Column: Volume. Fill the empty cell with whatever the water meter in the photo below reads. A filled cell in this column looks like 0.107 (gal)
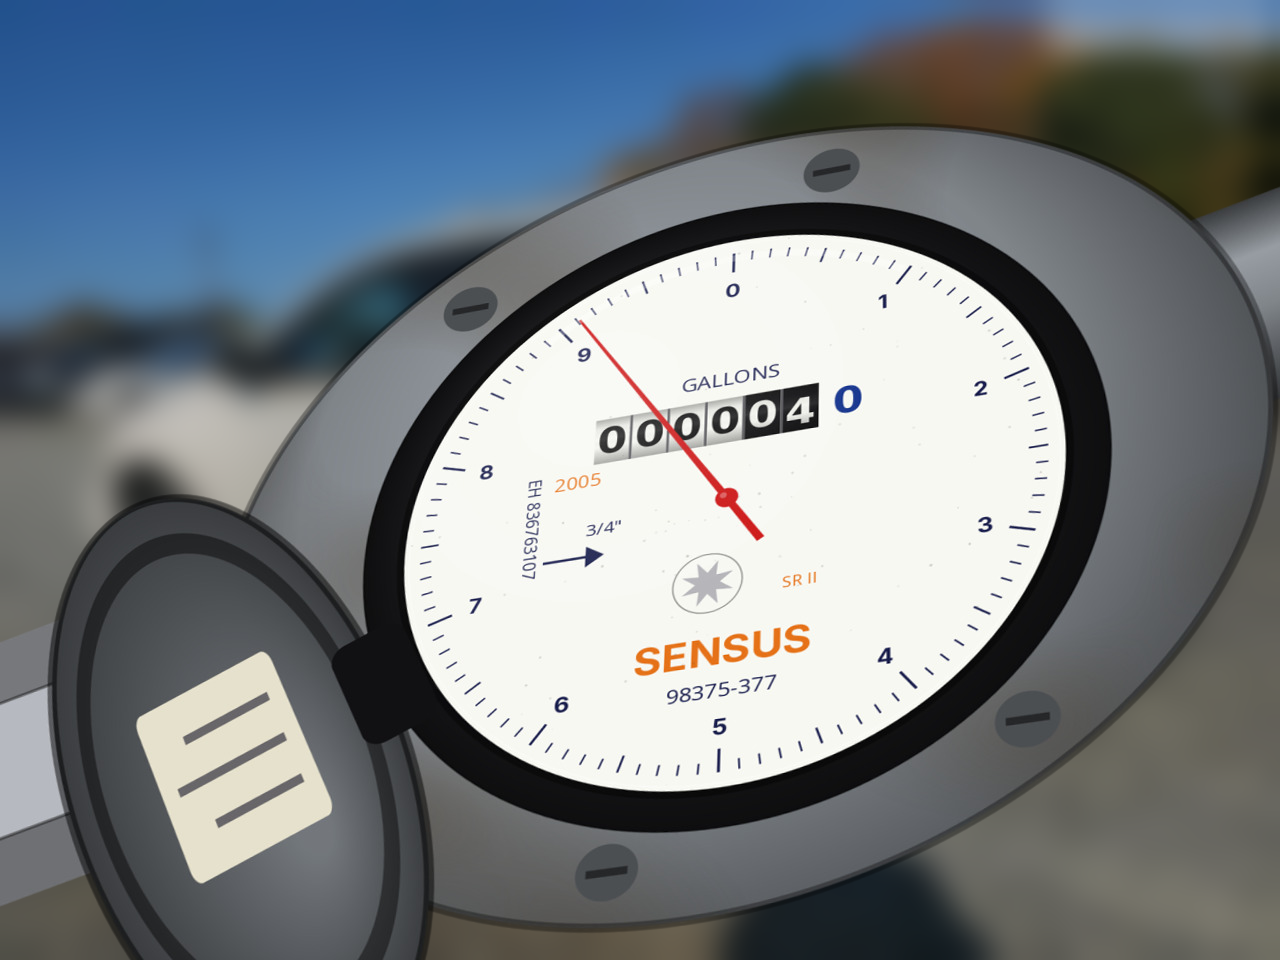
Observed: 39.1 (gal)
